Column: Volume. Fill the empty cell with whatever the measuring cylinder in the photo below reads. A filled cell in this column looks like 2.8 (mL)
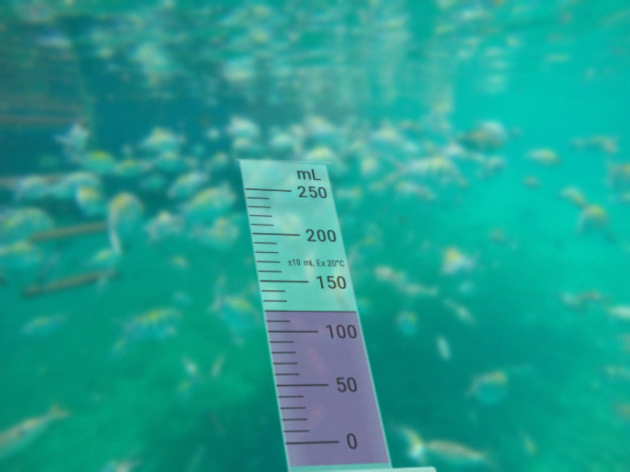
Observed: 120 (mL)
